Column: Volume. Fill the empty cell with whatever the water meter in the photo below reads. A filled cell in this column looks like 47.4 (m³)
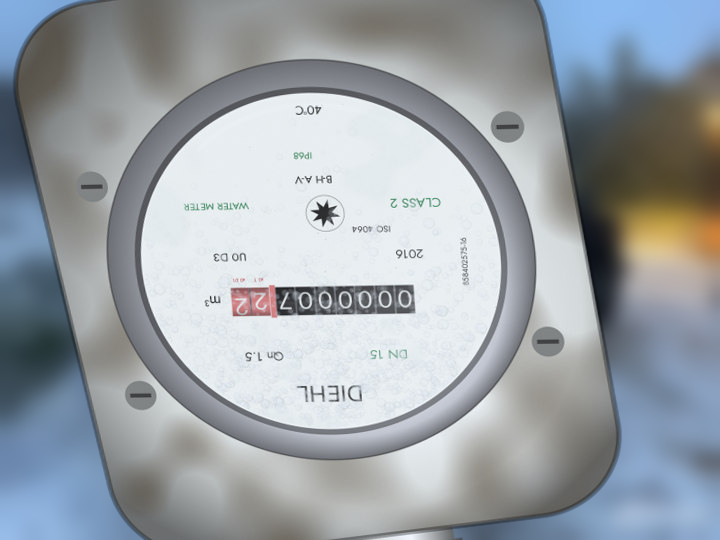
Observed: 7.22 (m³)
